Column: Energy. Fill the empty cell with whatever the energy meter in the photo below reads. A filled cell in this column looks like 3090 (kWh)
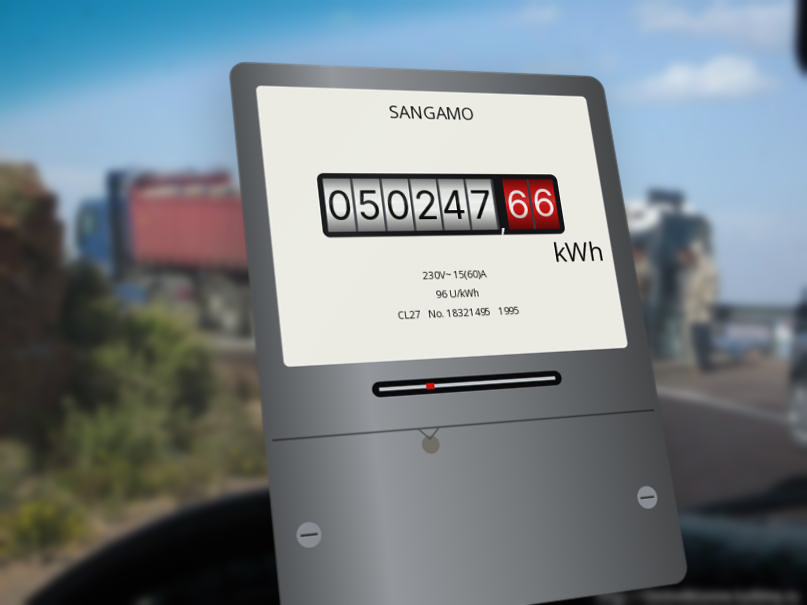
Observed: 50247.66 (kWh)
